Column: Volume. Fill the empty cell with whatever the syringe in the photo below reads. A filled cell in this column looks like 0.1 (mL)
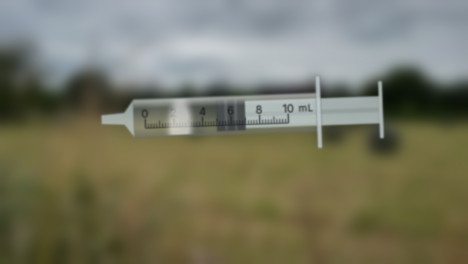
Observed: 5 (mL)
